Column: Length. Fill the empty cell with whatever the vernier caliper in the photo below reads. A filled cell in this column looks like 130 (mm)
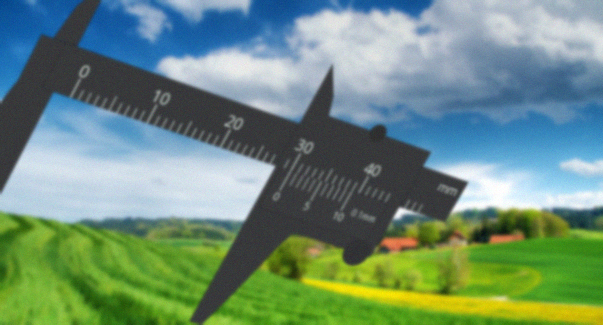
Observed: 30.0 (mm)
